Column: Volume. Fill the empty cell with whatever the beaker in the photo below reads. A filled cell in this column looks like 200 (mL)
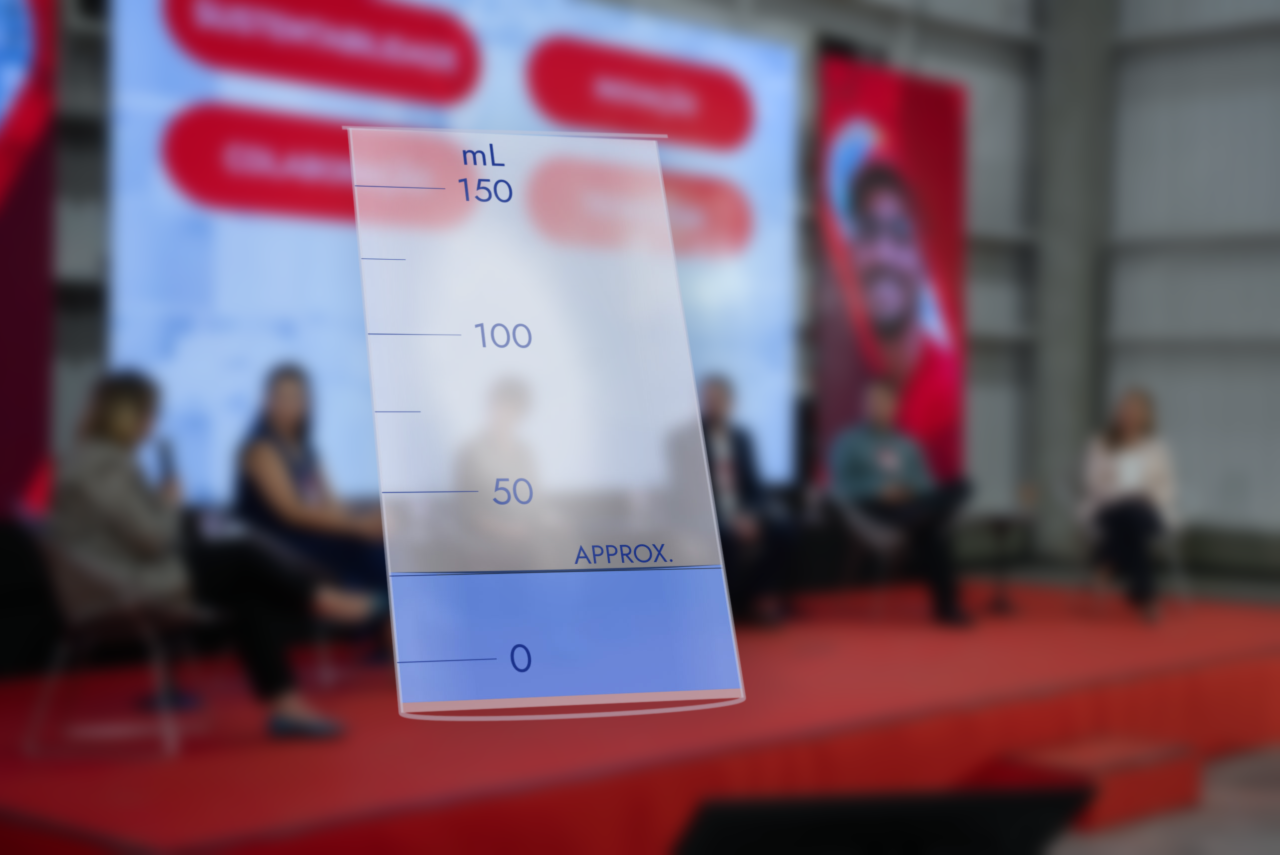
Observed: 25 (mL)
